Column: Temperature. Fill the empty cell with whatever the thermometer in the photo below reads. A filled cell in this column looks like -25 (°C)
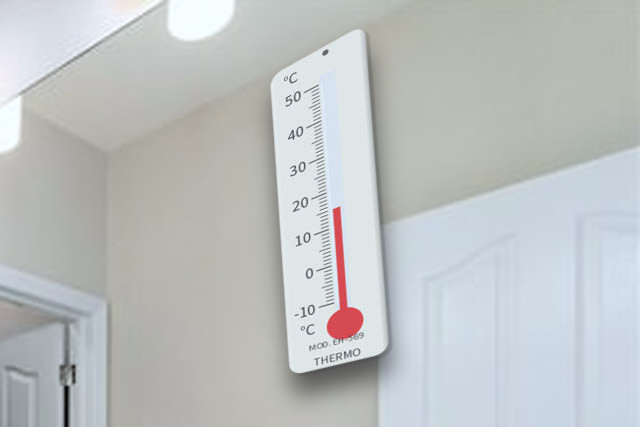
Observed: 15 (°C)
